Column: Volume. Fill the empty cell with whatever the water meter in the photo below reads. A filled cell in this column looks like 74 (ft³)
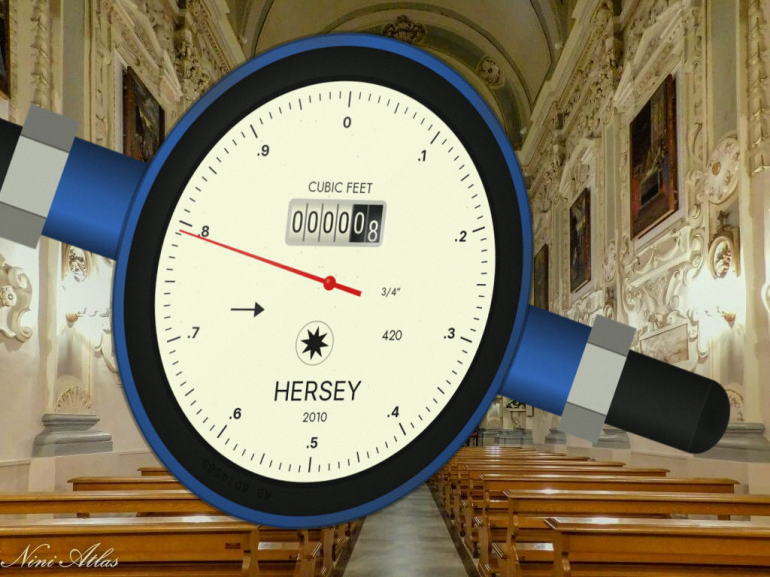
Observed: 7.79 (ft³)
